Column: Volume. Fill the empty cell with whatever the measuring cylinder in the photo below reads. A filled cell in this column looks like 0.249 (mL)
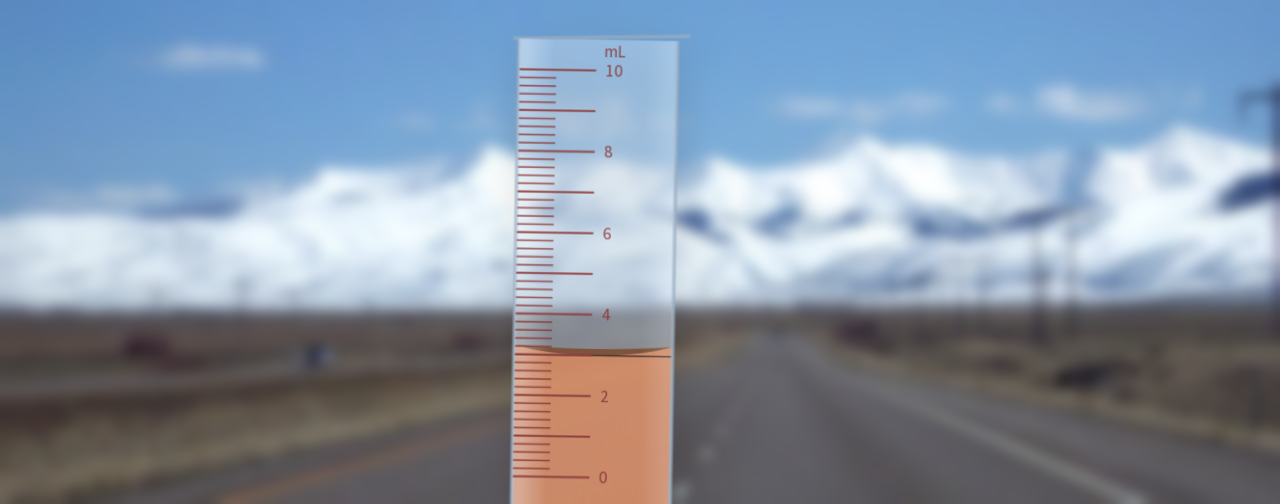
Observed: 3 (mL)
